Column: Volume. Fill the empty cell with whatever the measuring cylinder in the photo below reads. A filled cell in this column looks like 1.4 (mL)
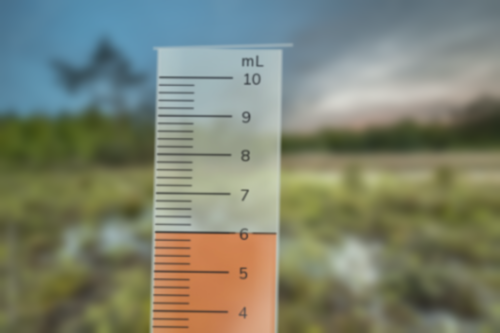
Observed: 6 (mL)
